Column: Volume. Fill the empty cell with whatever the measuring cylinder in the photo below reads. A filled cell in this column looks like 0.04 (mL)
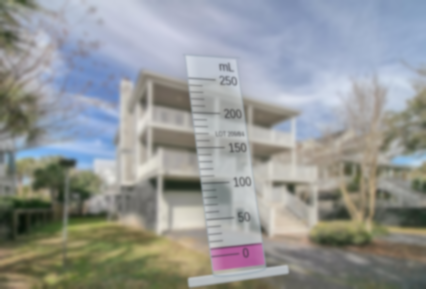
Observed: 10 (mL)
